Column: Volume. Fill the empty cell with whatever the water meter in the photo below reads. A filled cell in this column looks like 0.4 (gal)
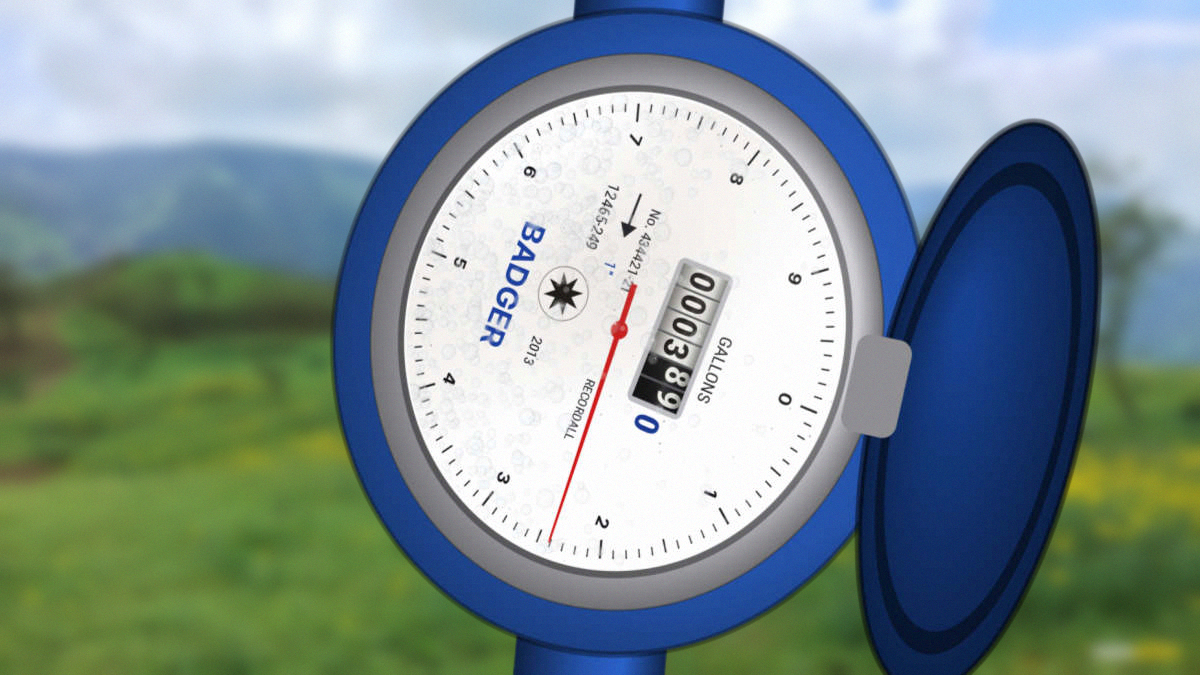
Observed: 3892.4 (gal)
